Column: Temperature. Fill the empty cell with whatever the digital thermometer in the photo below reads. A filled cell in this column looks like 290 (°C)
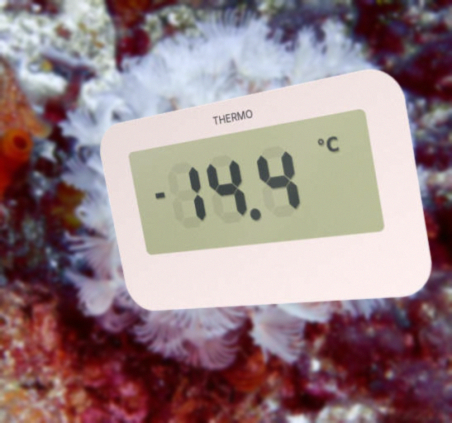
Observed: -14.4 (°C)
